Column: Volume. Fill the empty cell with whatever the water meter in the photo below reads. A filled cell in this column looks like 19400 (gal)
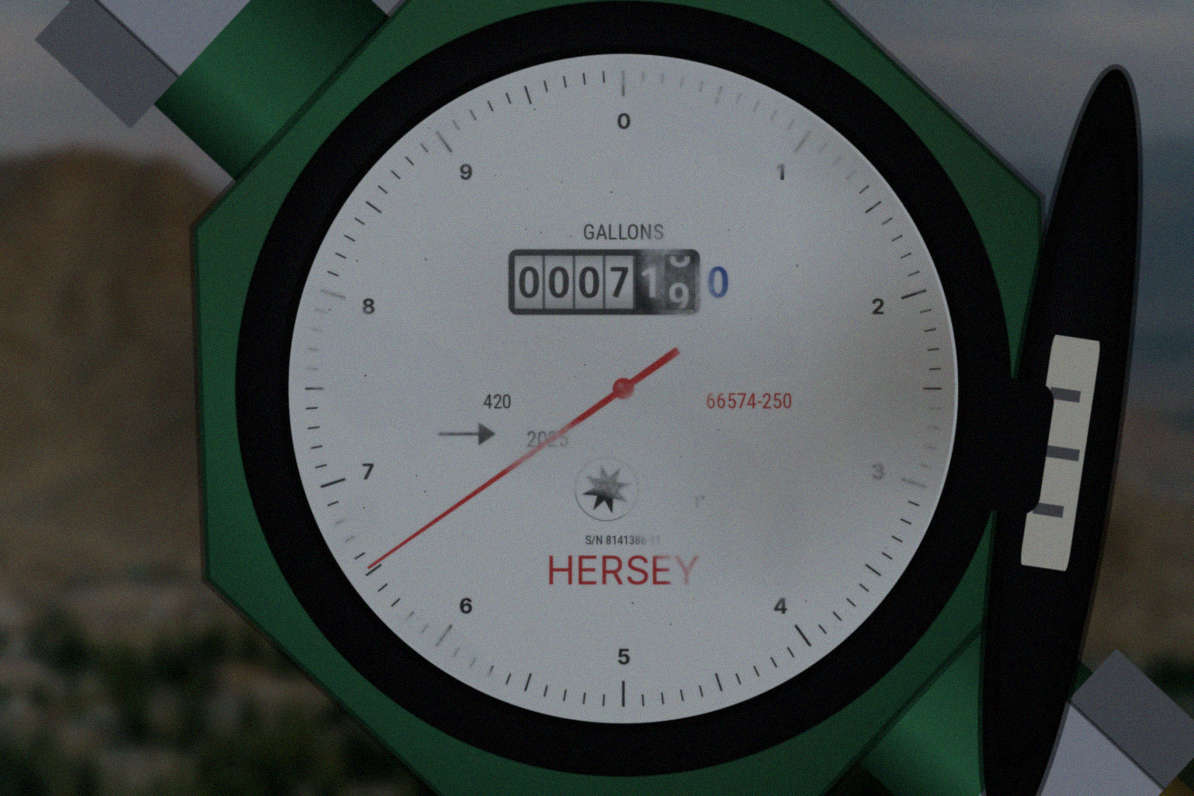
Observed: 7186.5 (gal)
